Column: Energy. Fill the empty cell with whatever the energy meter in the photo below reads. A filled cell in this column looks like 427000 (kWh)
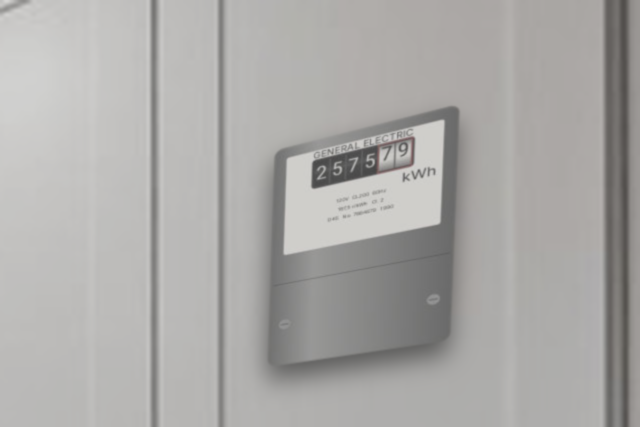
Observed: 2575.79 (kWh)
